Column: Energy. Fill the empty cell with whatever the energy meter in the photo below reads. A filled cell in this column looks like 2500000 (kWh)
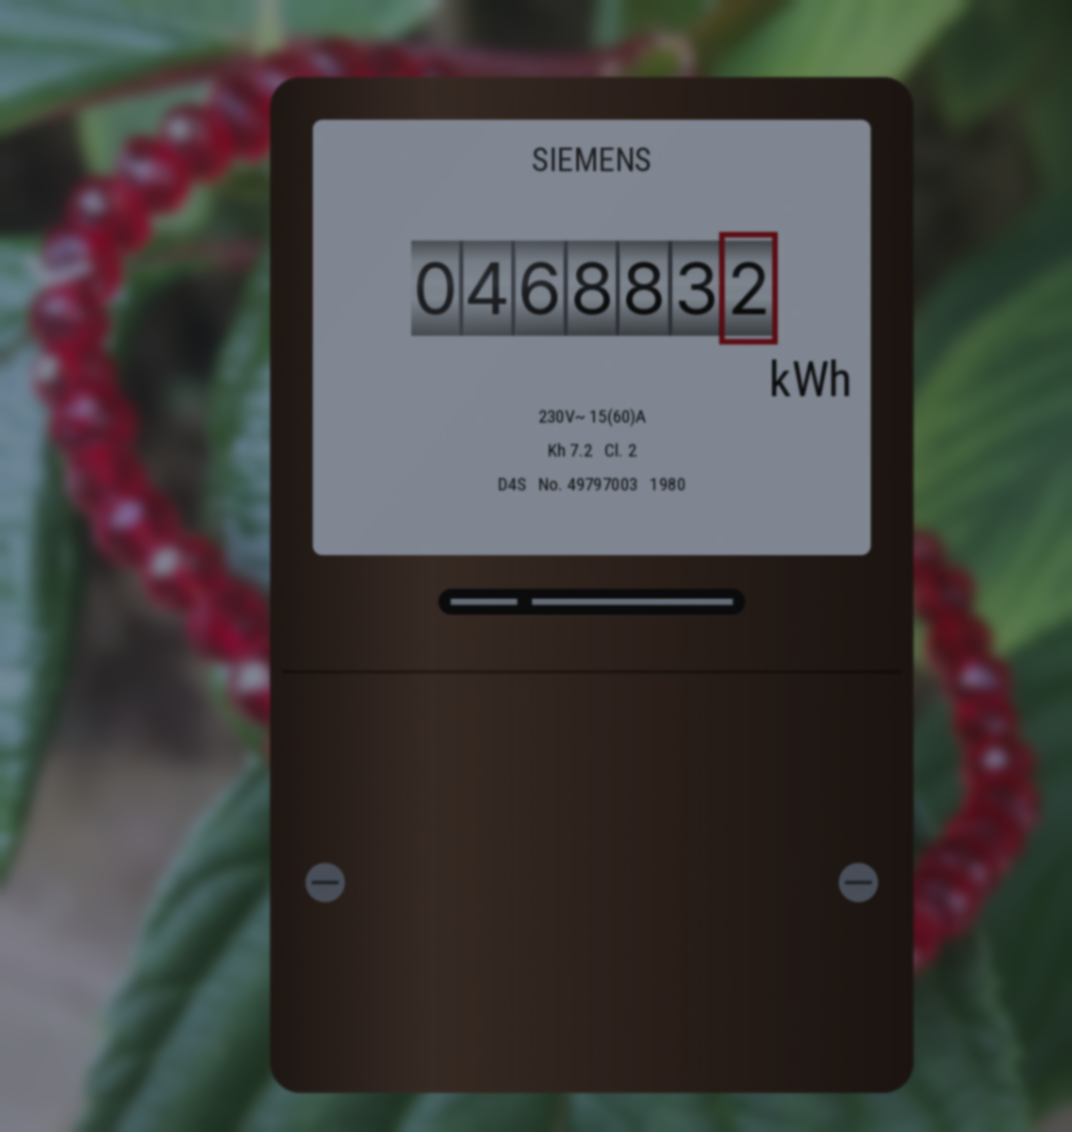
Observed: 46883.2 (kWh)
